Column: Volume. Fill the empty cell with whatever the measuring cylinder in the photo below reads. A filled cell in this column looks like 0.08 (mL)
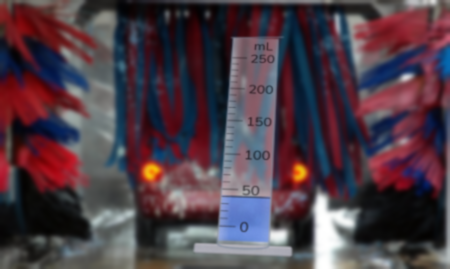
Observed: 40 (mL)
